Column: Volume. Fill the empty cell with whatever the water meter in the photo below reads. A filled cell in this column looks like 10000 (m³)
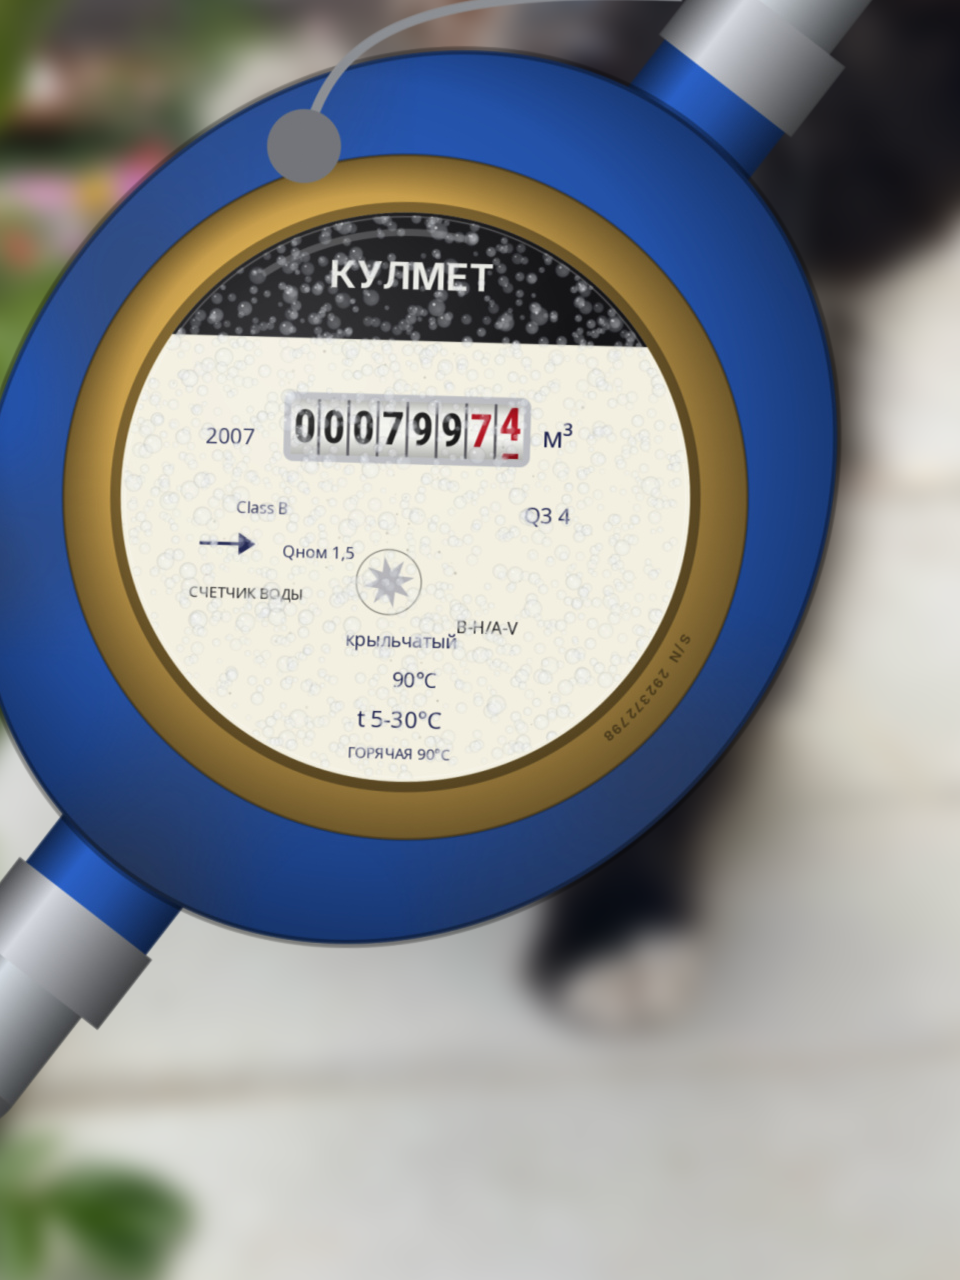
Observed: 799.74 (m³)
